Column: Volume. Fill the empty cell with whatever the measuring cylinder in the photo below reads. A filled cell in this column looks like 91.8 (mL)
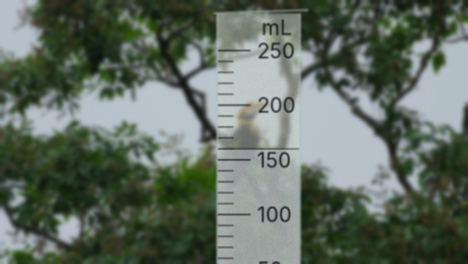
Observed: 160 (mL)
